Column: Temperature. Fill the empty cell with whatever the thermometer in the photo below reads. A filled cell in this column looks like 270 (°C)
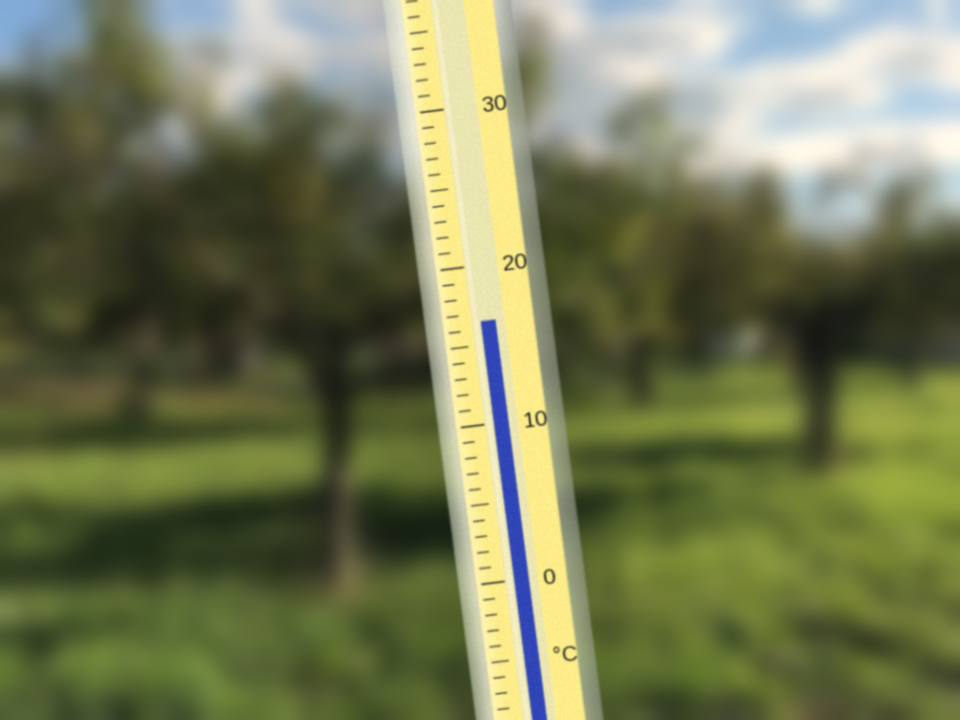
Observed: 16.5 (°C)
